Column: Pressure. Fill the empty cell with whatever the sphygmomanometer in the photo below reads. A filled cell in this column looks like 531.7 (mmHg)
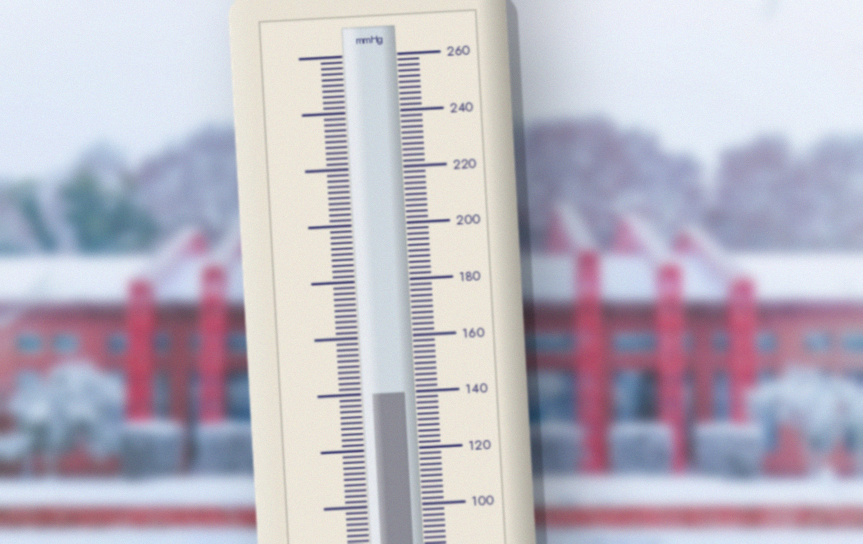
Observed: 140 (mmHg)
